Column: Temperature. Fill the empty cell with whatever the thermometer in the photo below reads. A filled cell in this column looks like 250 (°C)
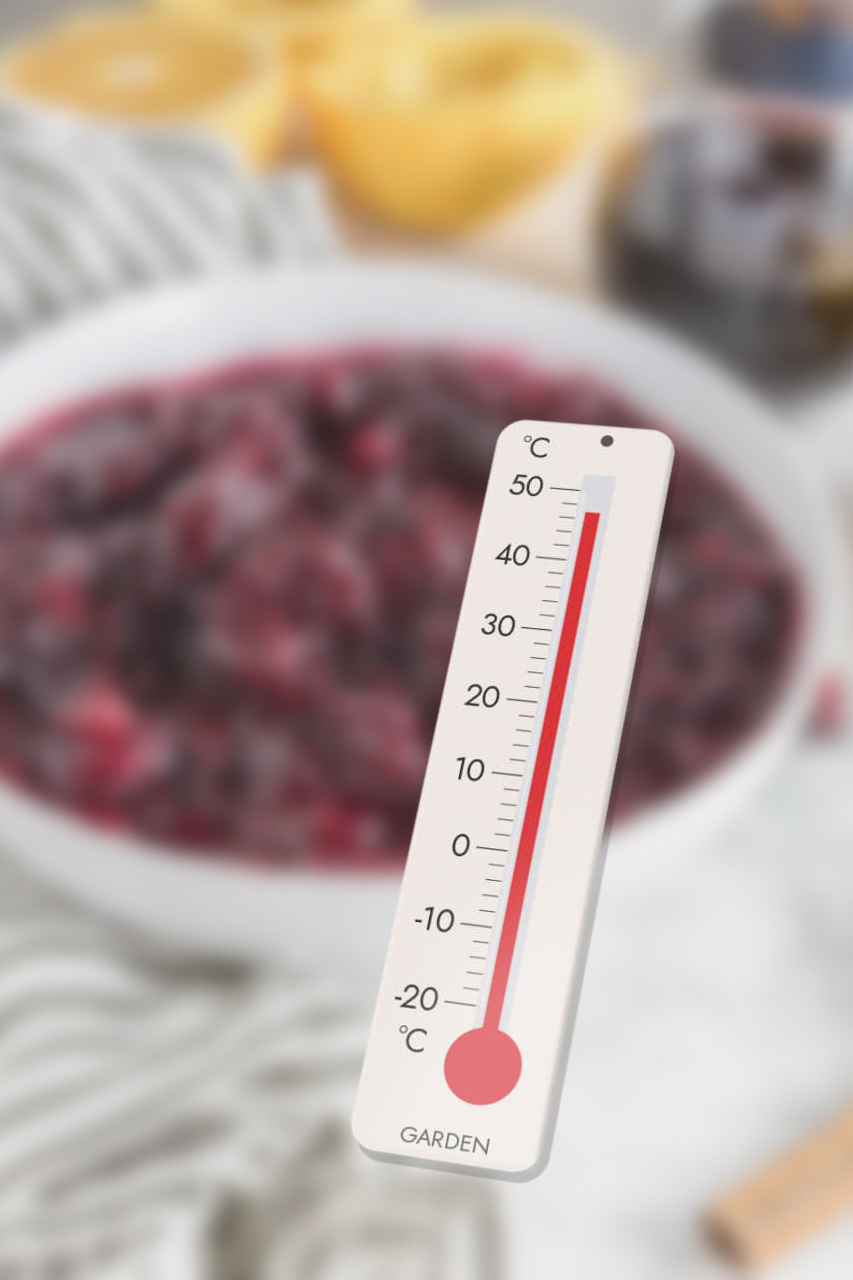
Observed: 47 (°C)
